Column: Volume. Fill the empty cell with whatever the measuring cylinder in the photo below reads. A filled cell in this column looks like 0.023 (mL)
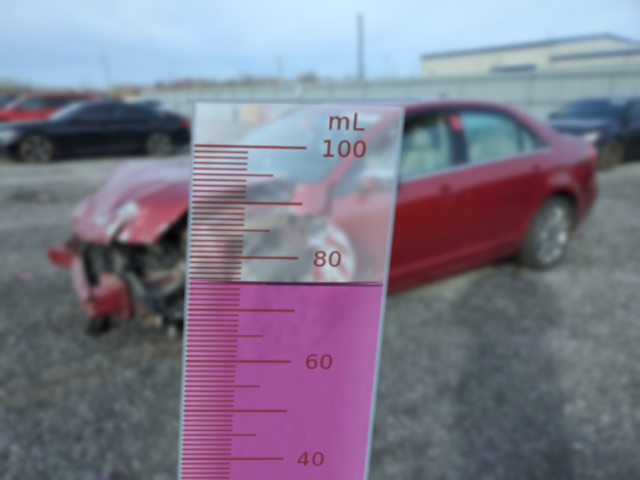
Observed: 75 (mL)
